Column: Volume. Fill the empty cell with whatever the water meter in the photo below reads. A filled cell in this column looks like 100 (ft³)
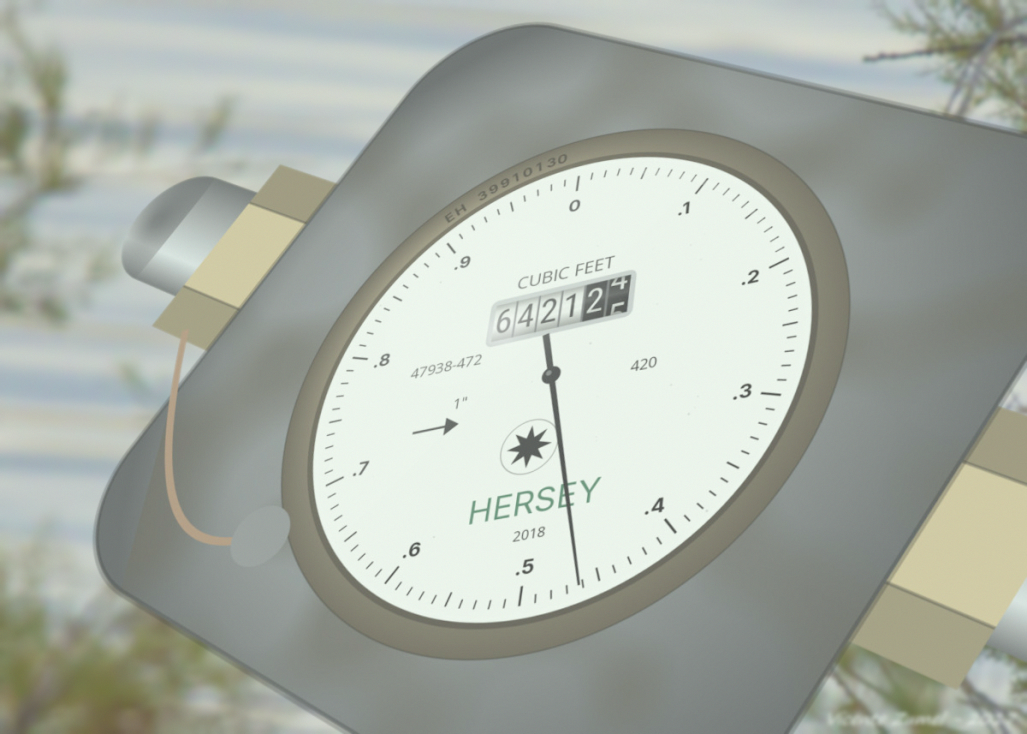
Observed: 642124.46 (ft³)
